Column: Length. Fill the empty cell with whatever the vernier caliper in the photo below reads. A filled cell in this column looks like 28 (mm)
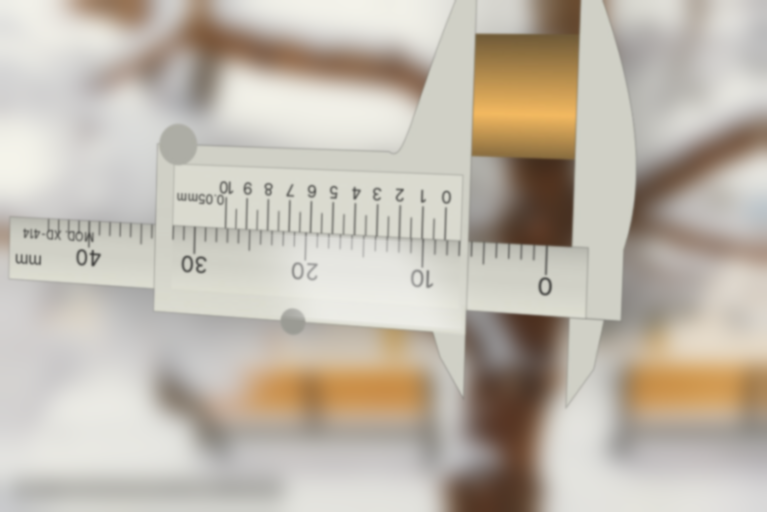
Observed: 8.2 (mm)
